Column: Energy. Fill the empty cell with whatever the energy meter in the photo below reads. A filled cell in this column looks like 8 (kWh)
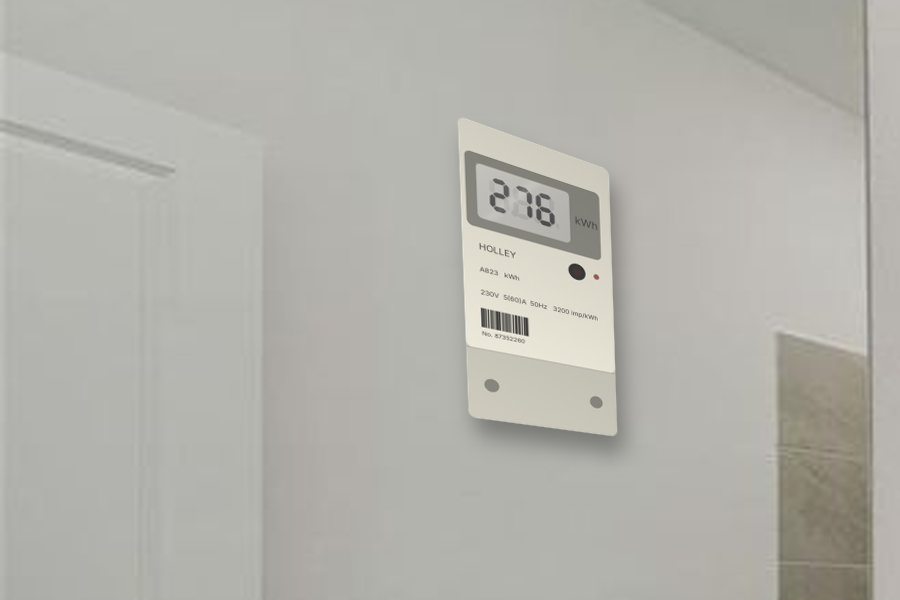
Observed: 276 (kWh)
